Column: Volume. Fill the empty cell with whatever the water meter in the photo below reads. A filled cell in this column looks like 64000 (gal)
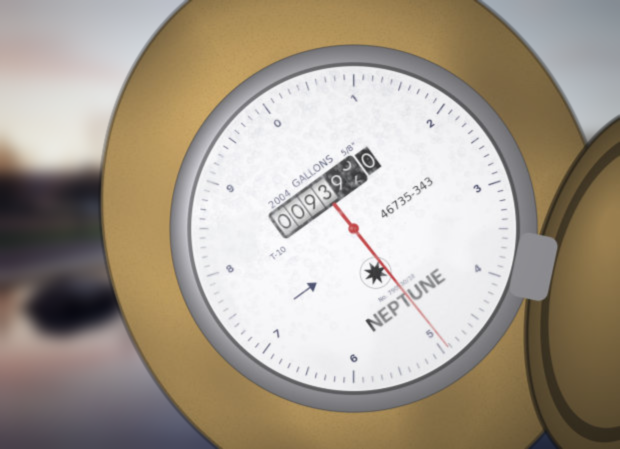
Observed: 93954.9 (gal)
